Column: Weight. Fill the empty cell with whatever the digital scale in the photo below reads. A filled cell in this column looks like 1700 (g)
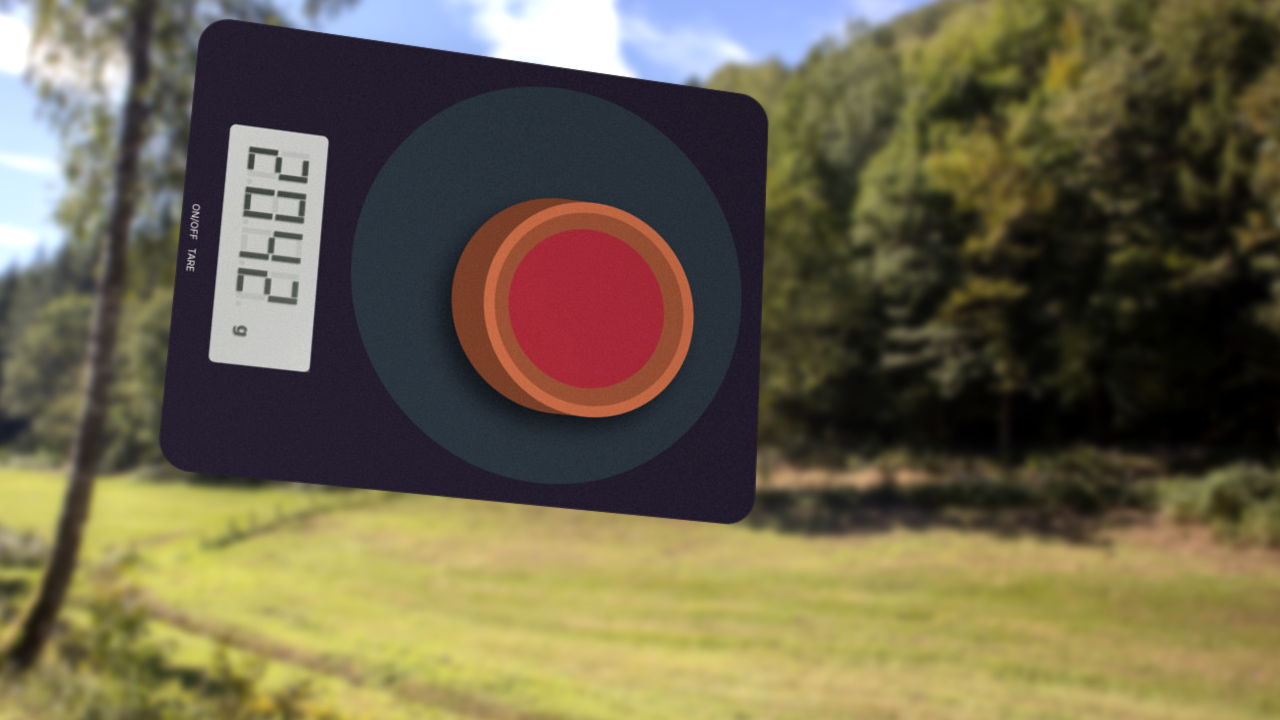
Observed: 2042 (g)
